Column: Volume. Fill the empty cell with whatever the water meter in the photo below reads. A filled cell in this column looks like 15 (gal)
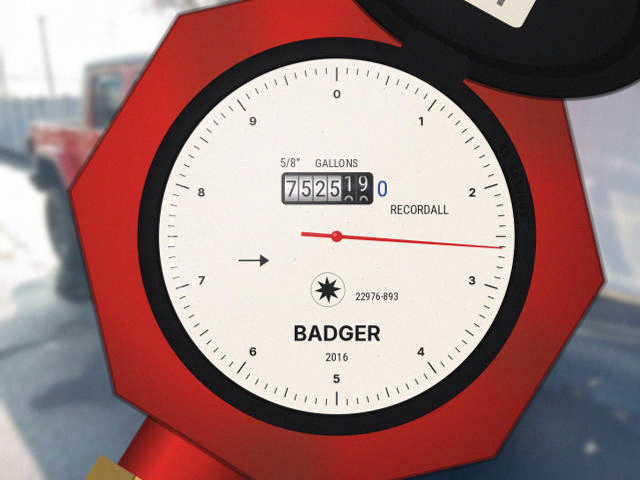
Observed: 7525192.6 (gal)
